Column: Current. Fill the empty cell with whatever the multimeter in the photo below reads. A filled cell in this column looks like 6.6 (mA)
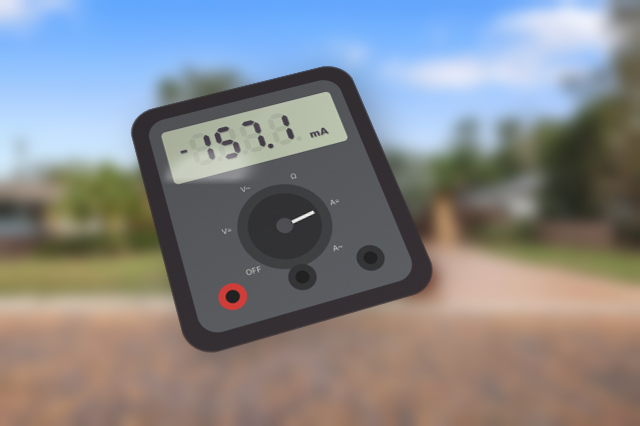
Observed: -157.1 (mA)
